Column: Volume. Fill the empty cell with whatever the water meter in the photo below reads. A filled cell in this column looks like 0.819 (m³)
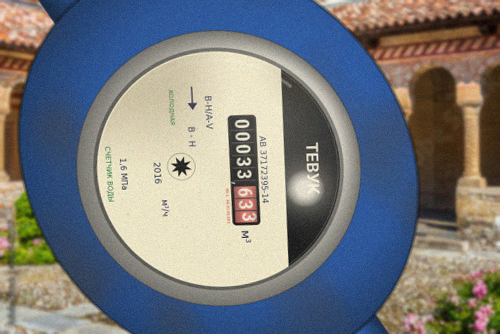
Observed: 33.633 (m³)
